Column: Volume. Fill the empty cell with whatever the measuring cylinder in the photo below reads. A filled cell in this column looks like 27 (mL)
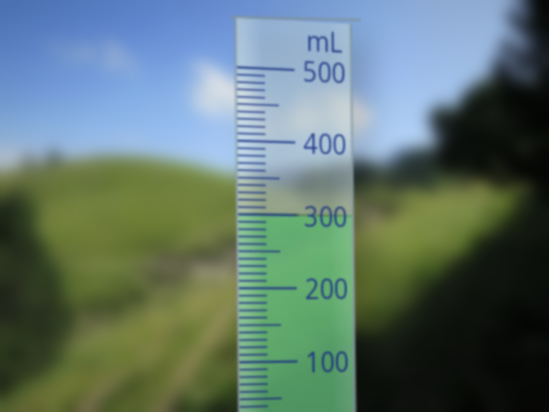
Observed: 300 (mL)
